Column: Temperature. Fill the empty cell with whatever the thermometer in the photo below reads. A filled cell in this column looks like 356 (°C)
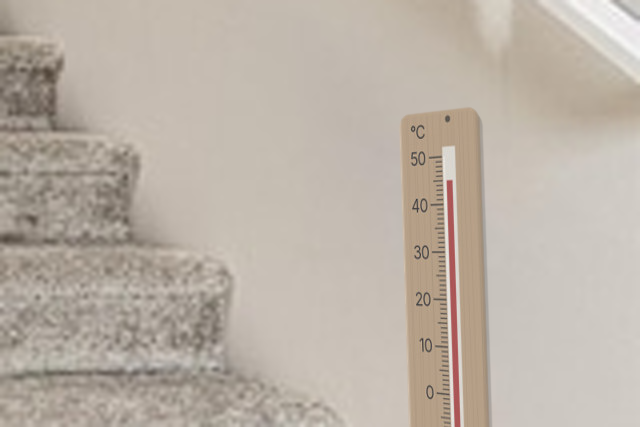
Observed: 45 (°C)
